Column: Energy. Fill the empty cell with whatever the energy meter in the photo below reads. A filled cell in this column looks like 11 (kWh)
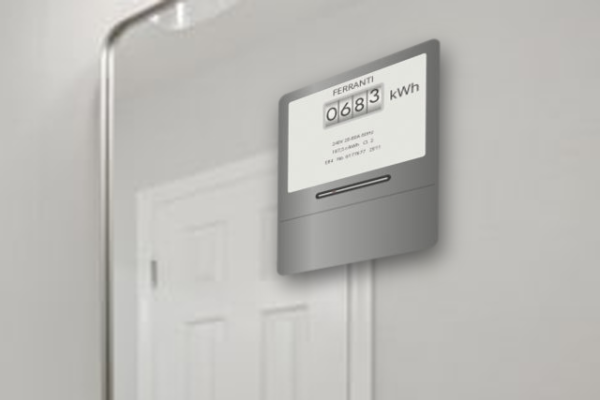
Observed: 683 (kWh)
